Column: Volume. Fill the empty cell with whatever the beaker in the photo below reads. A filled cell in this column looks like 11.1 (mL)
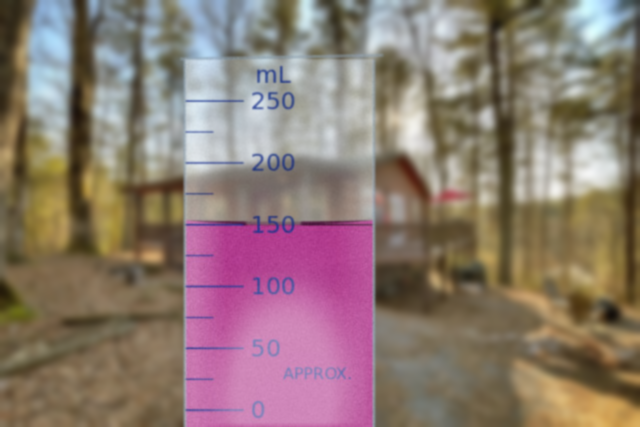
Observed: 150 (mL)
